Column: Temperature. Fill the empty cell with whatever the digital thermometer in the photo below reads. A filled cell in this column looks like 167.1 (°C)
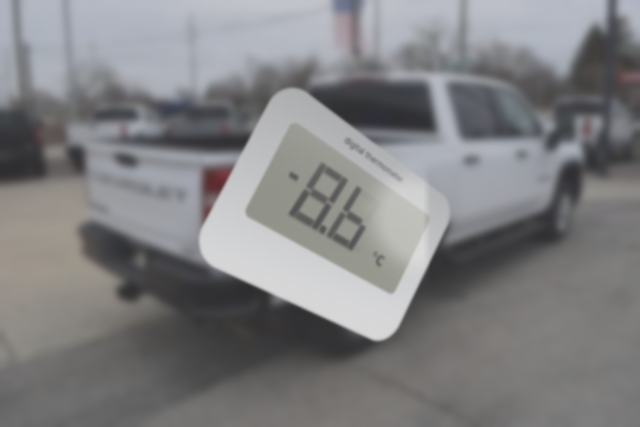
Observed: -8.6 (°C)
